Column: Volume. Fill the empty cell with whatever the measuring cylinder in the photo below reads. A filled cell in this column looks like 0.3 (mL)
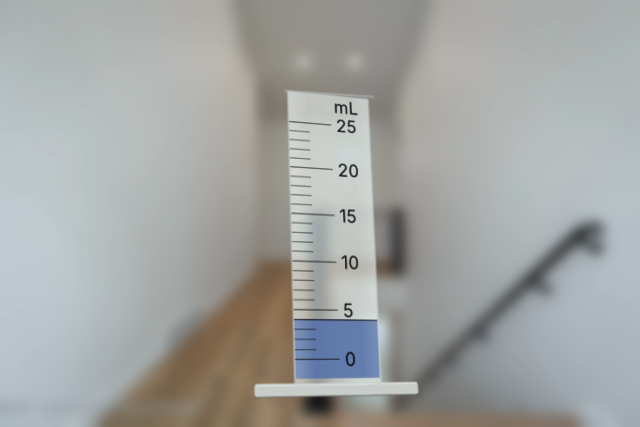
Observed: 4 (mL)
